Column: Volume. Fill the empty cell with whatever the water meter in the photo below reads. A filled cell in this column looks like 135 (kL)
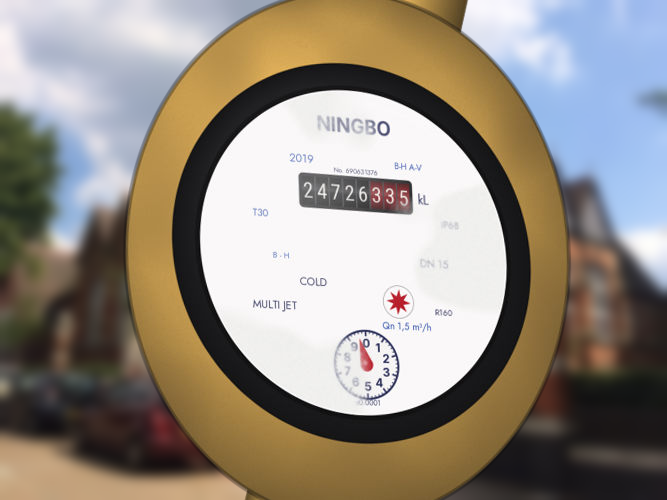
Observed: 24726.3349 (kL)
